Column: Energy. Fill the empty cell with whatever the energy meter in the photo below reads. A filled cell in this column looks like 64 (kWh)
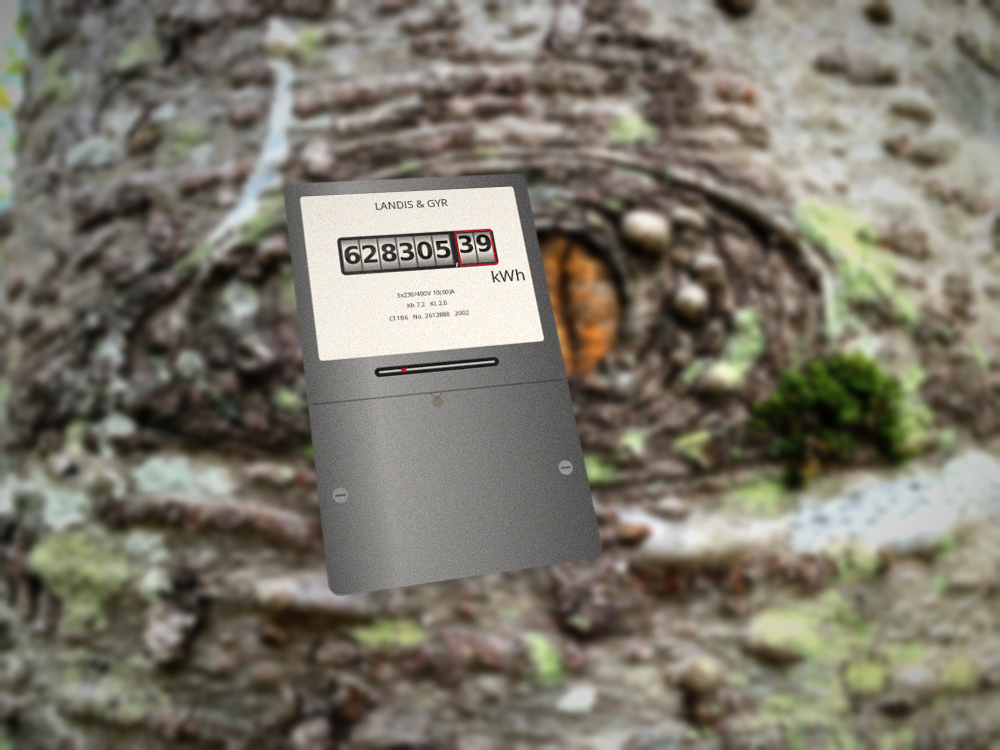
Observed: 628305.39 (kWh)
